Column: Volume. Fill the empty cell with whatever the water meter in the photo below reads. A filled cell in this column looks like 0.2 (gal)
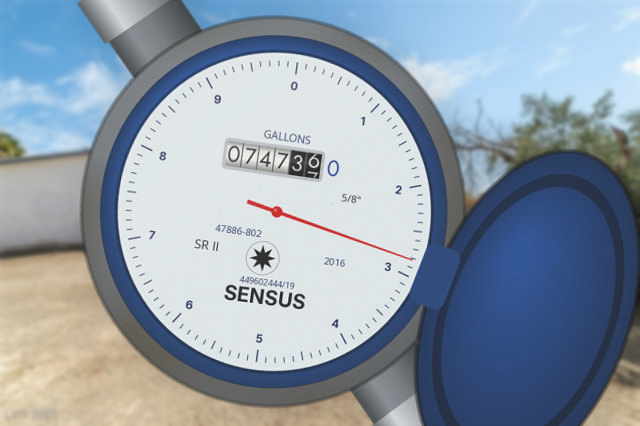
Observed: 747362.8 (gal)
